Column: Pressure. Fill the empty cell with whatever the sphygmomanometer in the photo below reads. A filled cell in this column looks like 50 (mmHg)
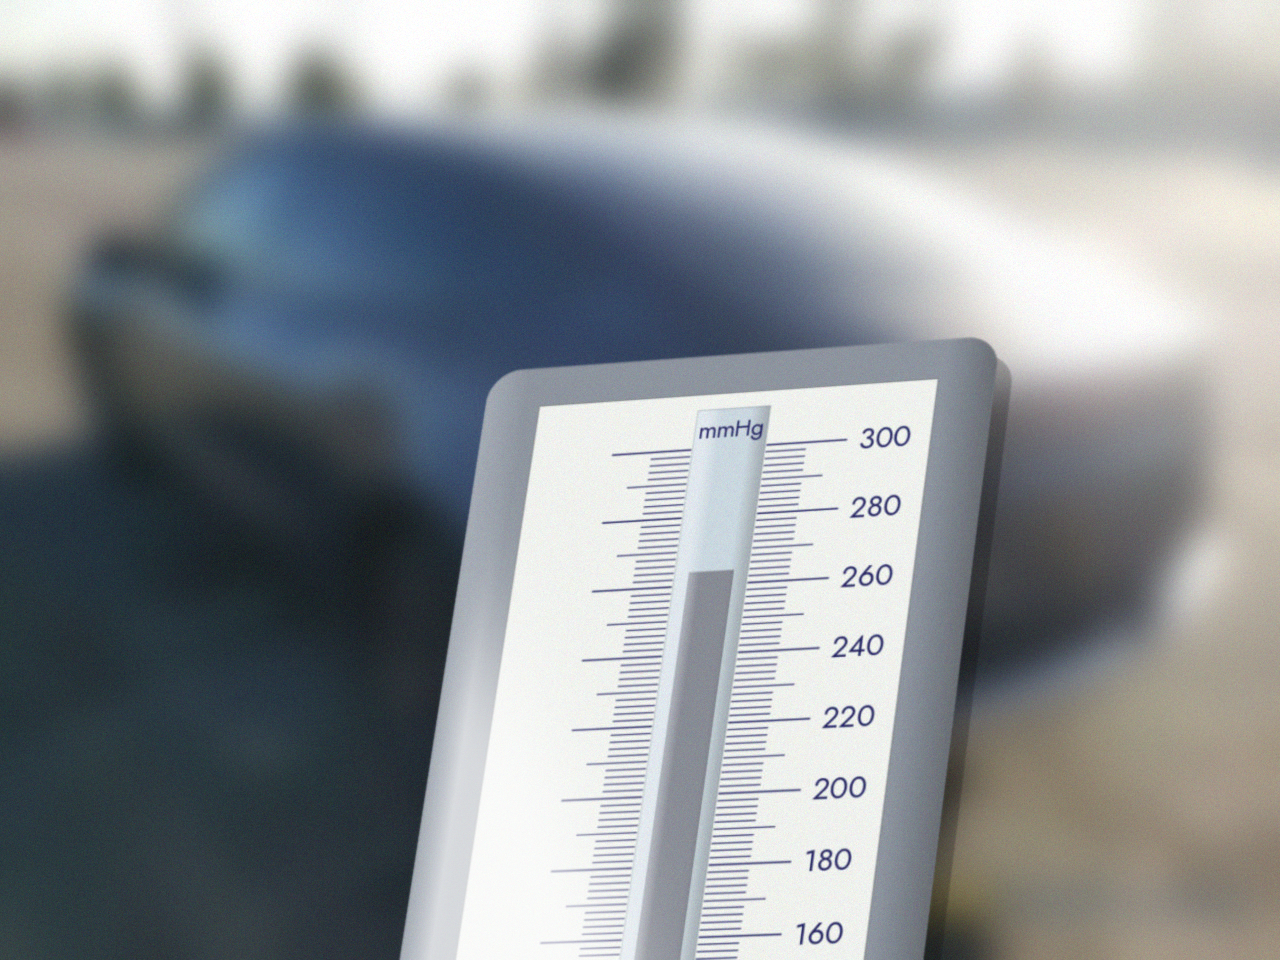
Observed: 264 (mmHg)
